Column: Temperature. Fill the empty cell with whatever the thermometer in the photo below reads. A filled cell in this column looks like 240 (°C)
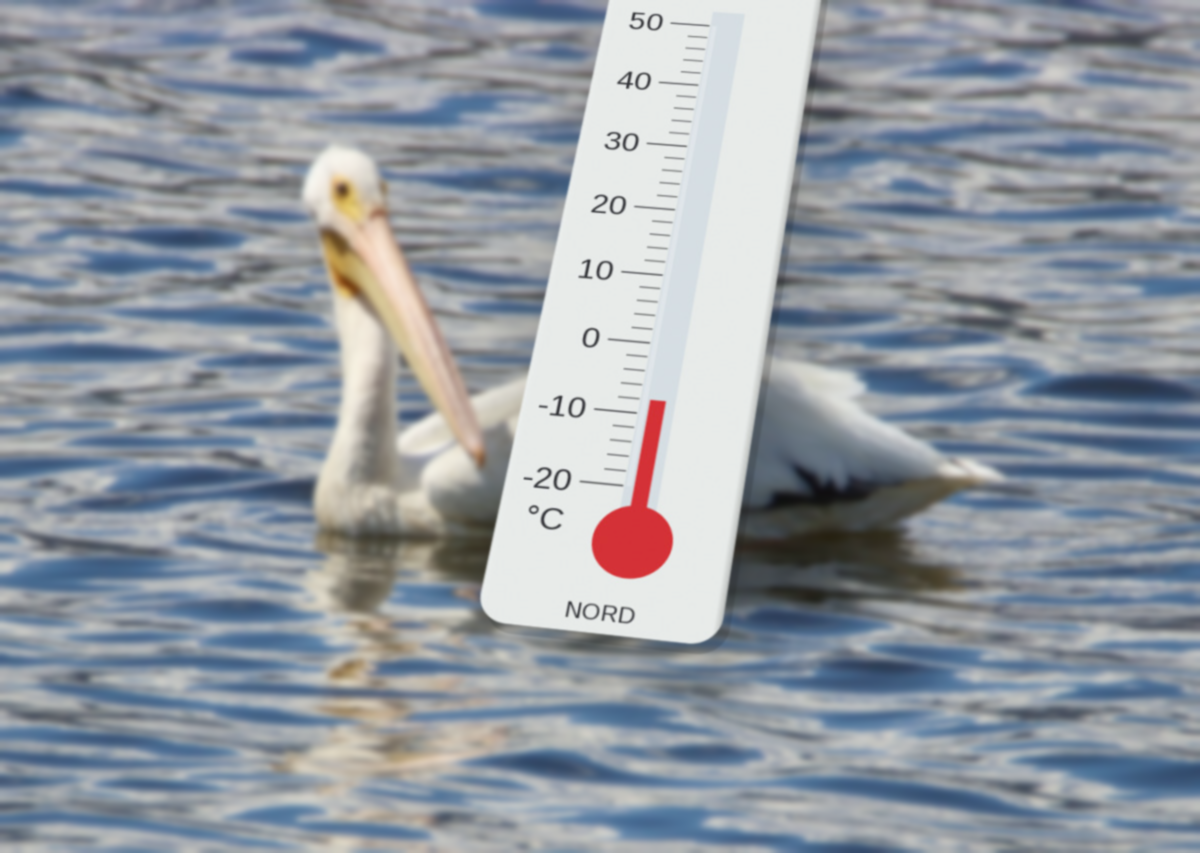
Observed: -8 (°C)
